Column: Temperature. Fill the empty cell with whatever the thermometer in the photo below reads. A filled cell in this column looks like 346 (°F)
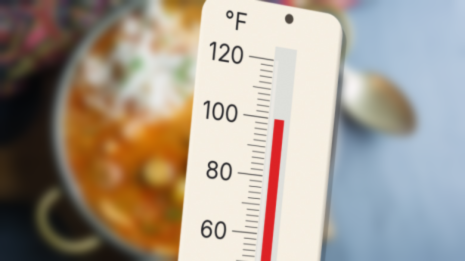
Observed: 100 (°F)
